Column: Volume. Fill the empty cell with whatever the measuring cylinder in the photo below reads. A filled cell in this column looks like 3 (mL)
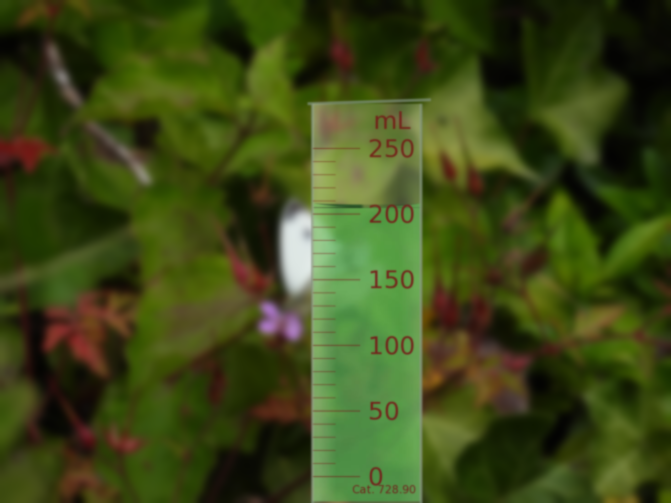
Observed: 205 (mL)
